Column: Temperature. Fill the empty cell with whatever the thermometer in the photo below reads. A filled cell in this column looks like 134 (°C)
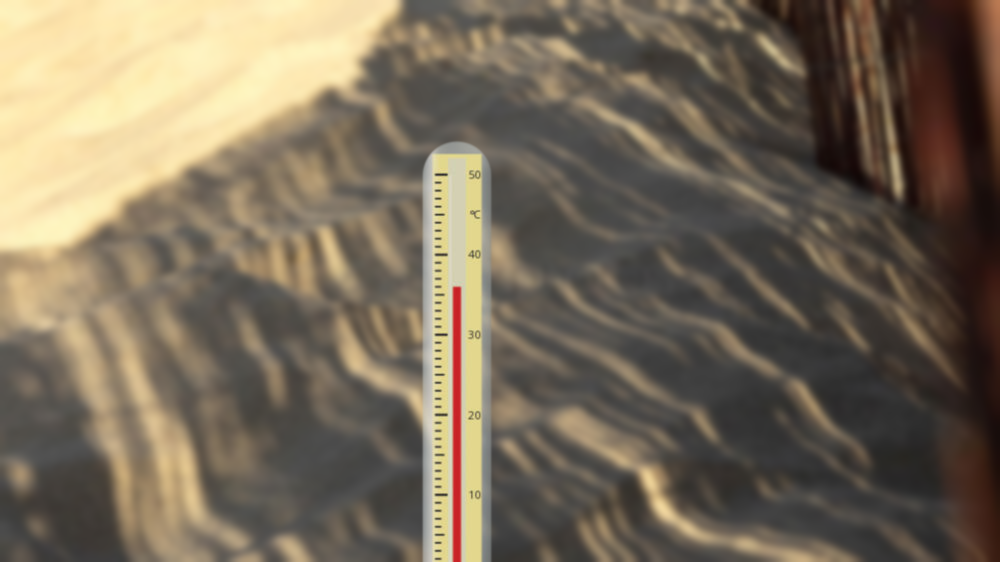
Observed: 36 (°C)
